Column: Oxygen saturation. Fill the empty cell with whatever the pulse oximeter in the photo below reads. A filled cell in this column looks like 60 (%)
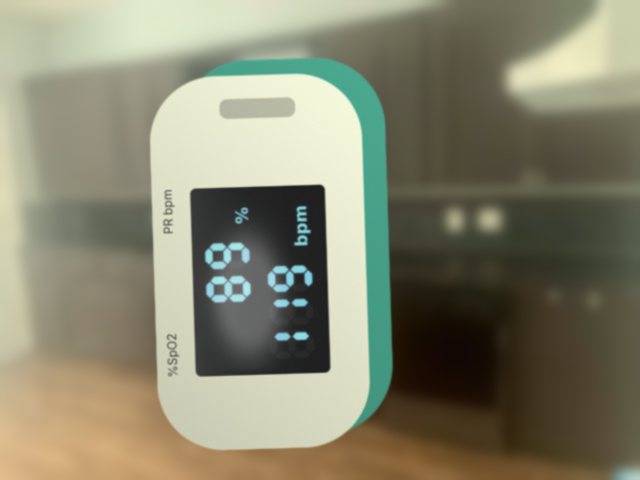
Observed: 89 (%)
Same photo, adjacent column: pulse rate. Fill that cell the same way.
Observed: 119 (bpm)
